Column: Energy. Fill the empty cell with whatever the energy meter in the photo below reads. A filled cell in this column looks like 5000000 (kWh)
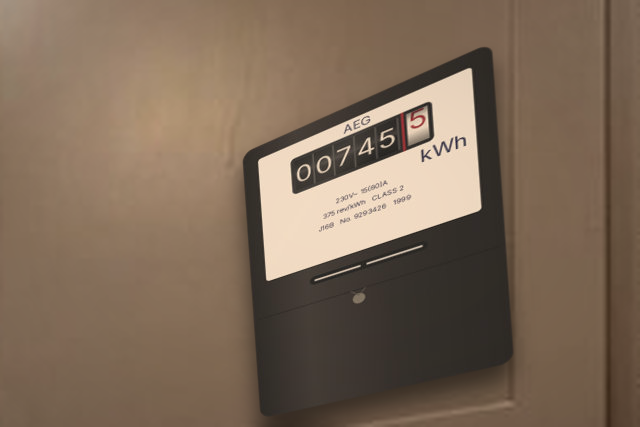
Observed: 745.5 (kWh)
